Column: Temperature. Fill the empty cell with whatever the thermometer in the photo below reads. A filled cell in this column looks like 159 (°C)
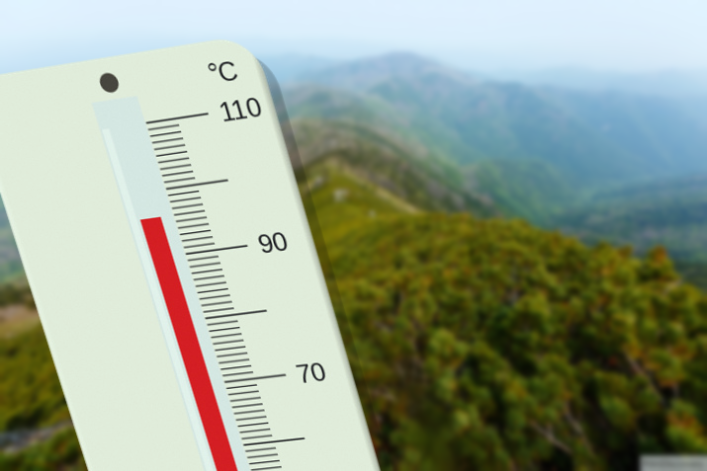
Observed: 96 (°C)
